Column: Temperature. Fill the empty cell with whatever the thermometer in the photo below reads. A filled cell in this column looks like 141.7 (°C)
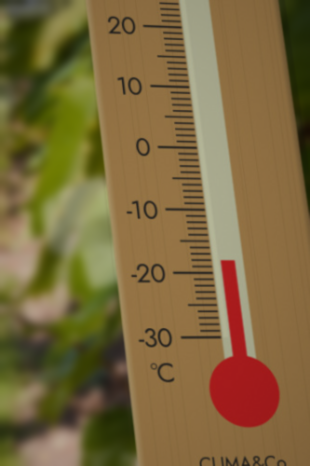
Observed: -18 (°C)
